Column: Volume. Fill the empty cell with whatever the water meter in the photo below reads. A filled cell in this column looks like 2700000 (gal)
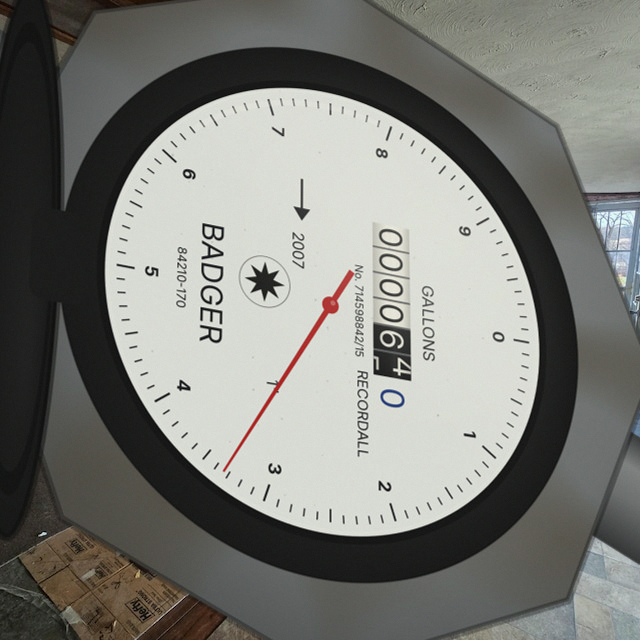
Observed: 643.3 (gal)
